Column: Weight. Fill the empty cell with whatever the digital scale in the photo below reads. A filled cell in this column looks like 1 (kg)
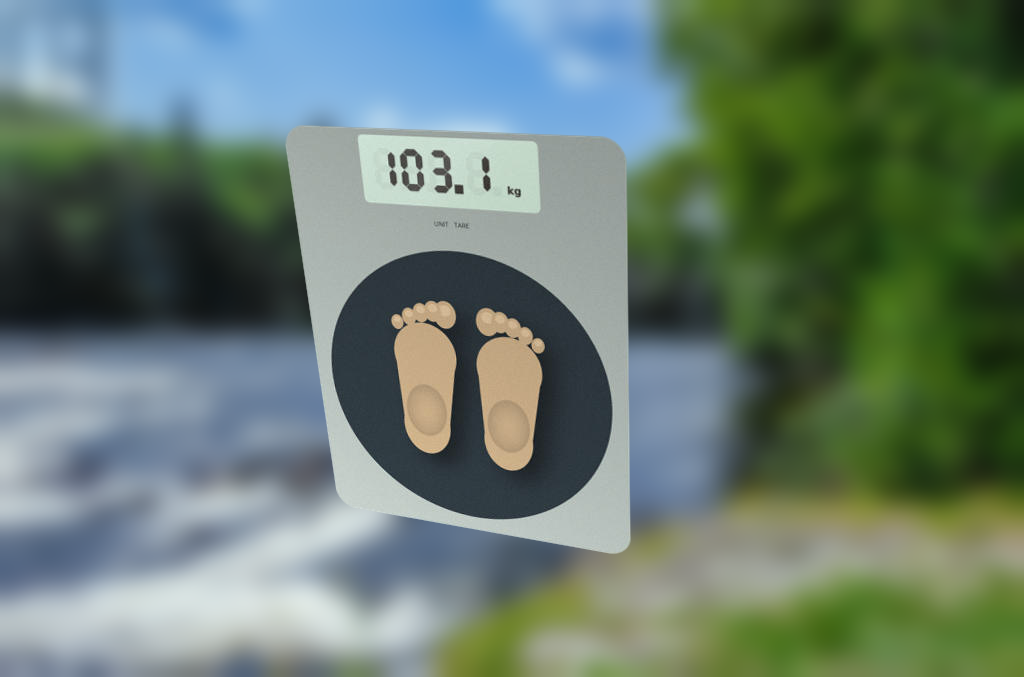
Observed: 103.1 (kg)
